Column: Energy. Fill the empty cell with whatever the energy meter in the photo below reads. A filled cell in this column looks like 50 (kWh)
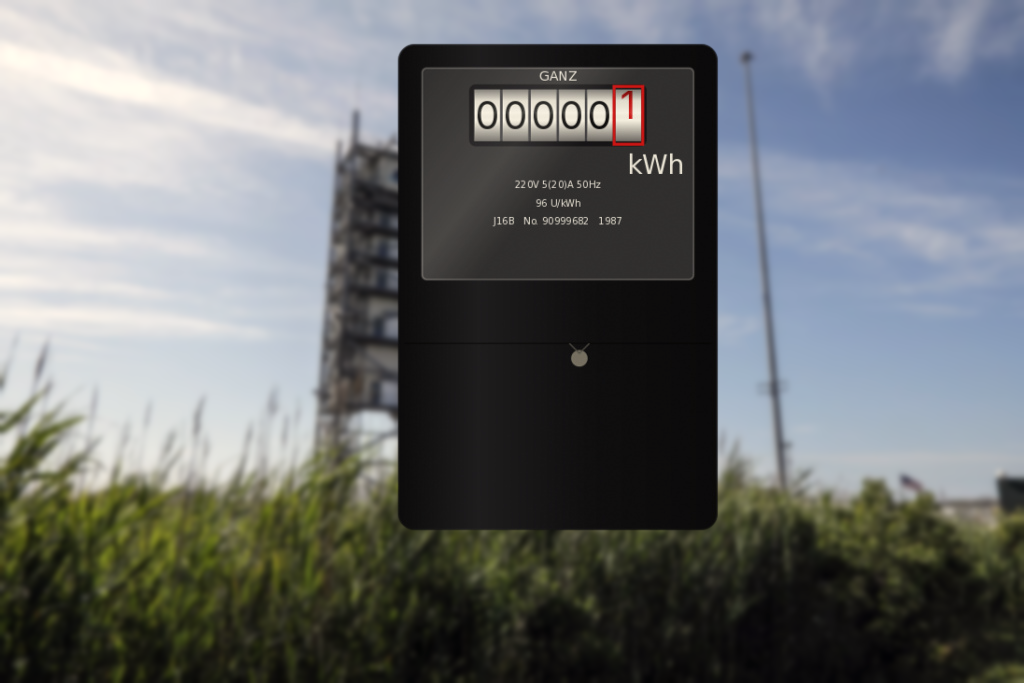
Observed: 0.1 (kWh)
